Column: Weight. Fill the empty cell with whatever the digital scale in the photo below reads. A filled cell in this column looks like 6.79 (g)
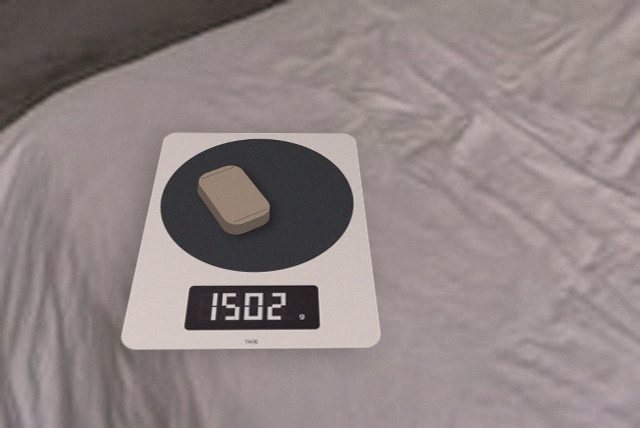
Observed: 1502 (g)
